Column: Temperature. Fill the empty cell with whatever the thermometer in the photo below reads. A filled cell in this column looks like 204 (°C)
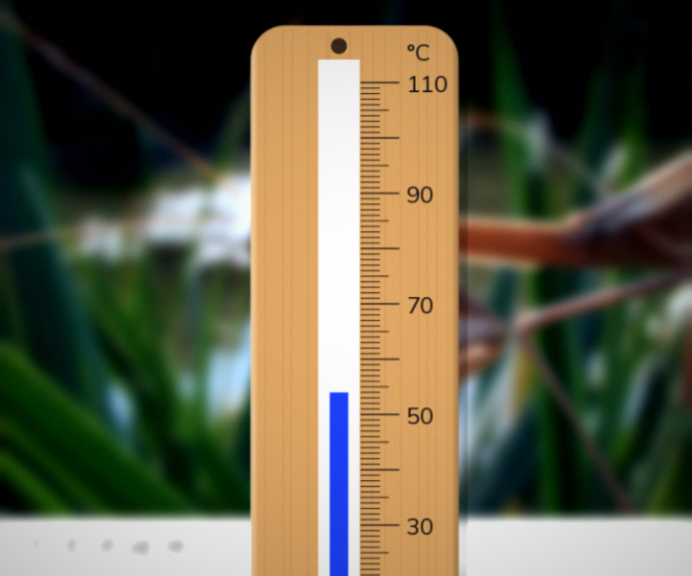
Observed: 54 (°C)
